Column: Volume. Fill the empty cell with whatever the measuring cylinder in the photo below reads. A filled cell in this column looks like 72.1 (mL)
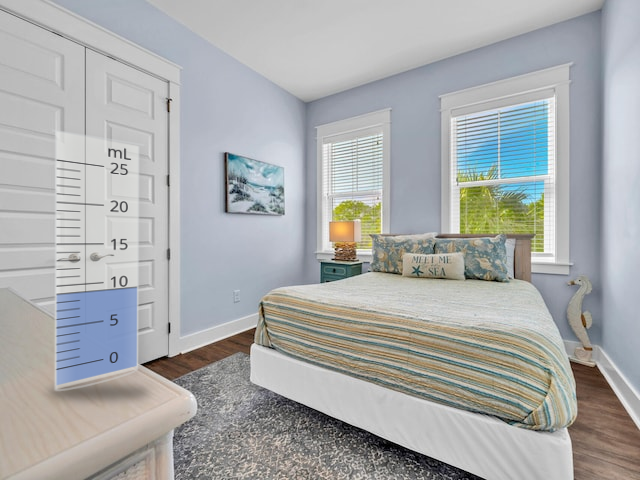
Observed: 9 (mL)
